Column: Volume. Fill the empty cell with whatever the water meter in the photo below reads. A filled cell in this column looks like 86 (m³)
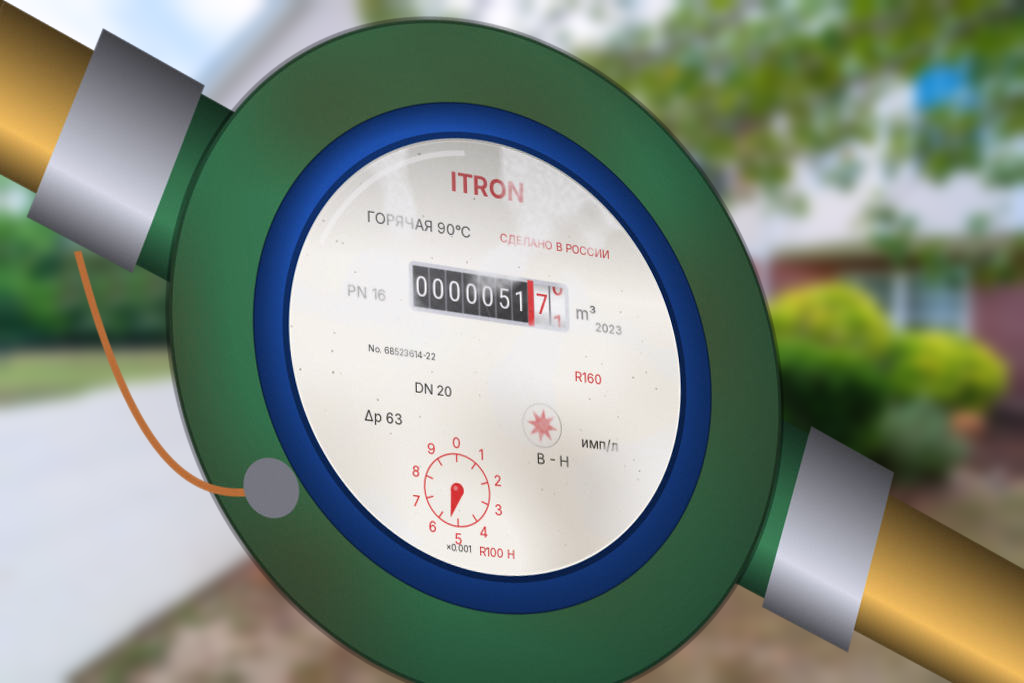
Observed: 51.705 (m³)
